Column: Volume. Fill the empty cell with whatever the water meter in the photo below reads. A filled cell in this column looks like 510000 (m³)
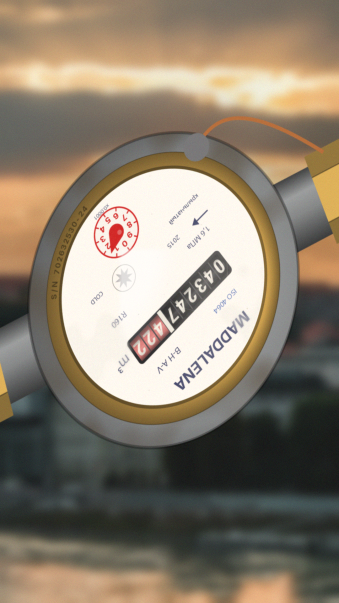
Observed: 43247.4221 (m³)
